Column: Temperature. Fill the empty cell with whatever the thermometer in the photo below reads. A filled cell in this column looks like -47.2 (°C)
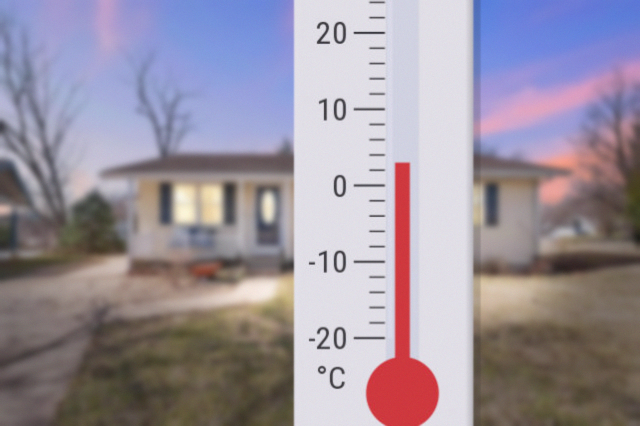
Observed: 3 (°C)
